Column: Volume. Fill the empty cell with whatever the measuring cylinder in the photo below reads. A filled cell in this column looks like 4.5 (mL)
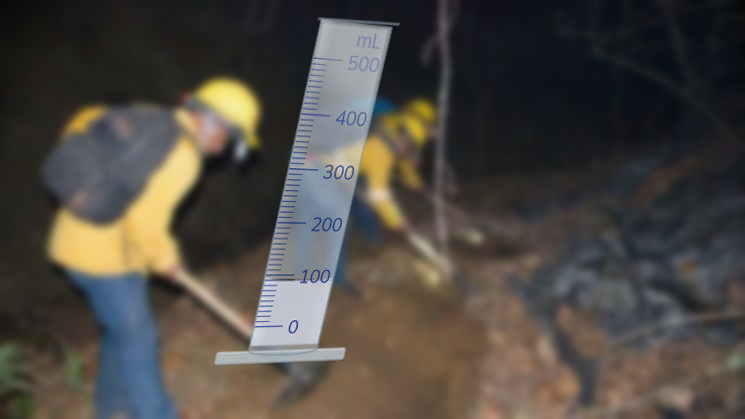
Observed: 90 (mL)
